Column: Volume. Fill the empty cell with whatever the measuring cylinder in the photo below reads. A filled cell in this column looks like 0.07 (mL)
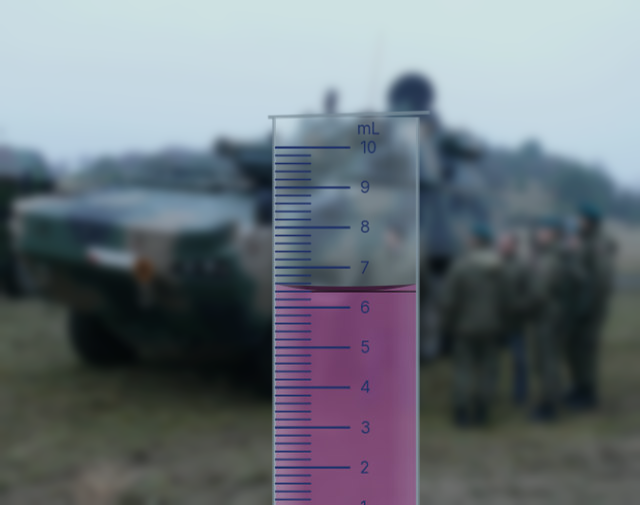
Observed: 6.4 (mL)
